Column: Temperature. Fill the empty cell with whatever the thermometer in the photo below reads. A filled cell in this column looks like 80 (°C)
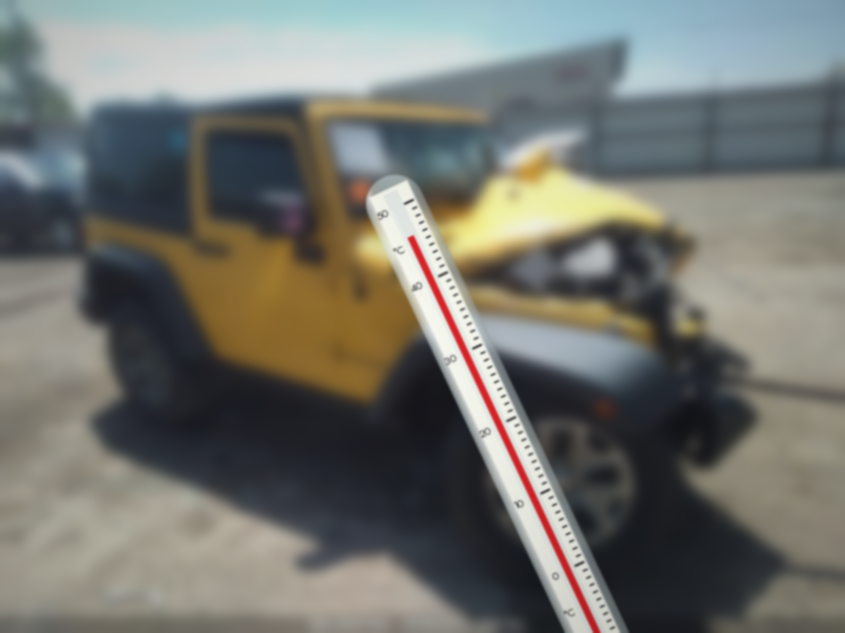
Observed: 46 (°C)
